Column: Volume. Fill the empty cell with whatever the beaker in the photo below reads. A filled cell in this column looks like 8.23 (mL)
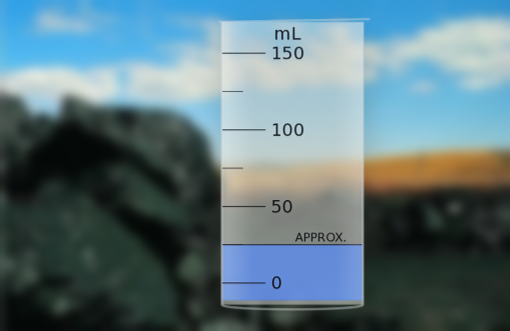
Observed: 25 (mL)
